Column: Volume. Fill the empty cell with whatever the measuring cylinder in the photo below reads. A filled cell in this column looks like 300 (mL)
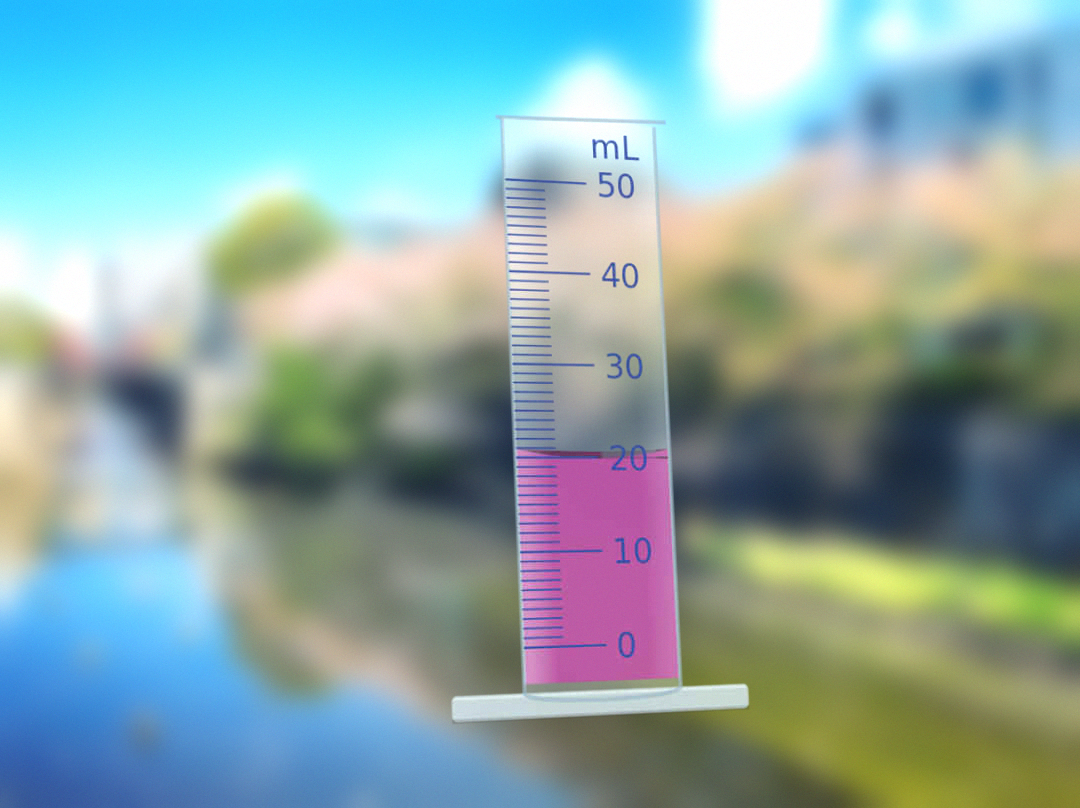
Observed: 20 (mL)
